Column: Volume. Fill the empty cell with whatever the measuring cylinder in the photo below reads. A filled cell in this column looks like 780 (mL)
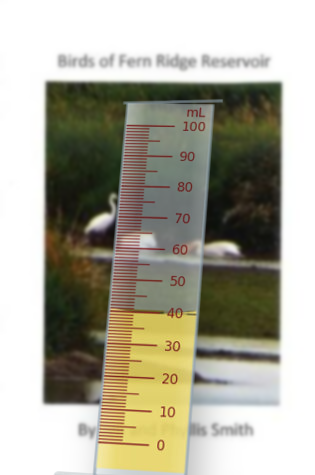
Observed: 40 (mL)
